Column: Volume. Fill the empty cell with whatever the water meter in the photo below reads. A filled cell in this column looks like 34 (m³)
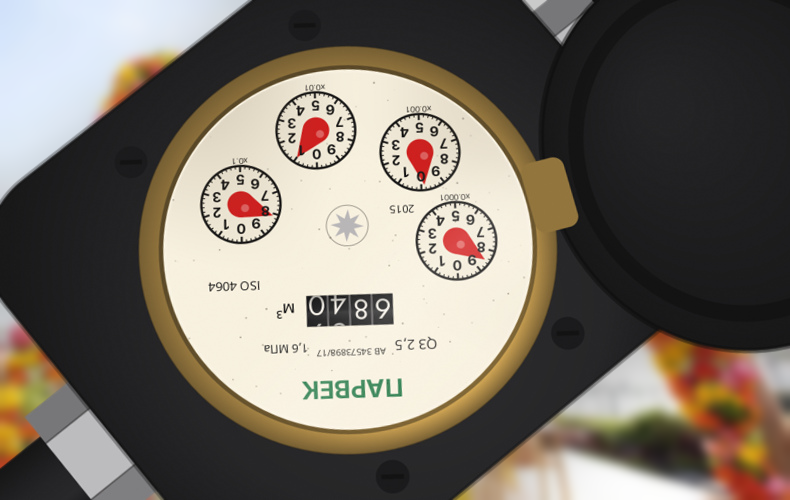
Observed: 6839.8098 (m³)
